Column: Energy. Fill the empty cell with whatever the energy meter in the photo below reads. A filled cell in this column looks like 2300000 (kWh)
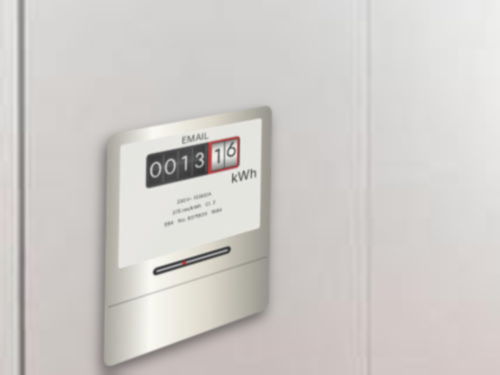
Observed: 13.16 (kWh)
